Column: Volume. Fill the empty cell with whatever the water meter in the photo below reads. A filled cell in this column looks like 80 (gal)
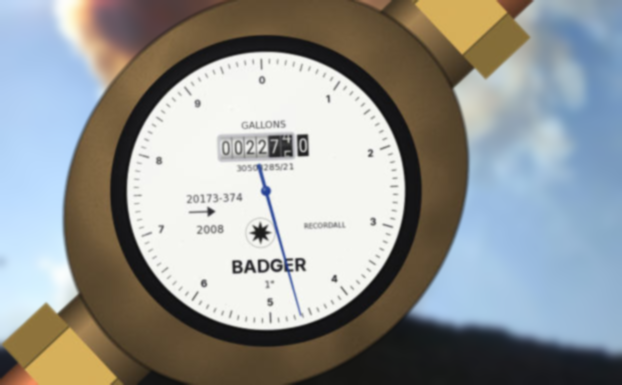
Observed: 22744.6 (gal)
